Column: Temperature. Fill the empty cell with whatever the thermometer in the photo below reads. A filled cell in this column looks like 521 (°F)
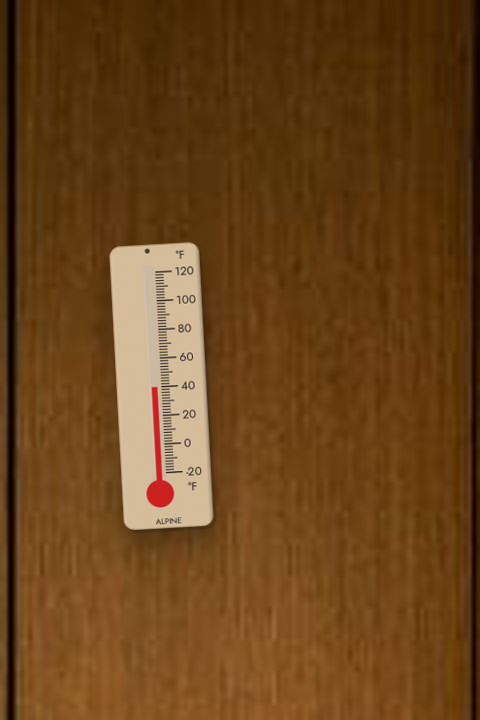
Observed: 40 (°F)
